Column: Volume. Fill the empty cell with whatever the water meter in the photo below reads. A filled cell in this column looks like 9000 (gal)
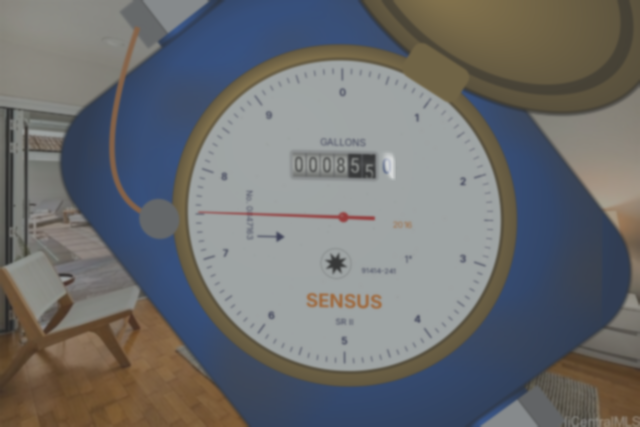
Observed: 8547.5 (gal)
